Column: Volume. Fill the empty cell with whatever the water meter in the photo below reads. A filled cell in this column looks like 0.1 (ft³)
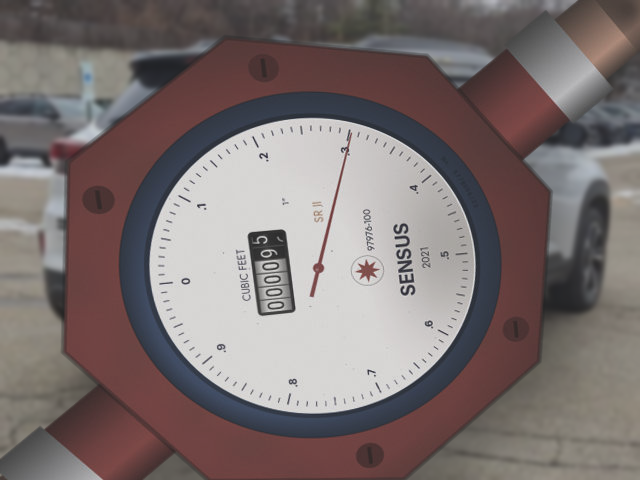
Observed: 95.30 (ft³)
